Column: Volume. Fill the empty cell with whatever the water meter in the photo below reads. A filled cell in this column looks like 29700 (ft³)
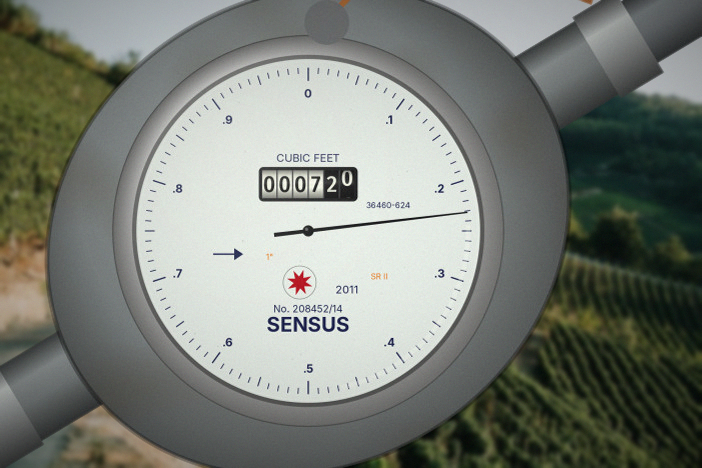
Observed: 720.23 (ft³)
